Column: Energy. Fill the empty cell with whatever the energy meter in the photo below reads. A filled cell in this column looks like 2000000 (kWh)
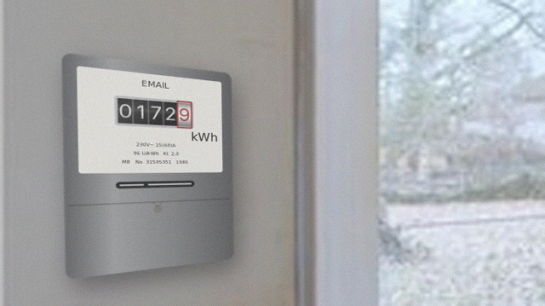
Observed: 172.9 (kWh)
